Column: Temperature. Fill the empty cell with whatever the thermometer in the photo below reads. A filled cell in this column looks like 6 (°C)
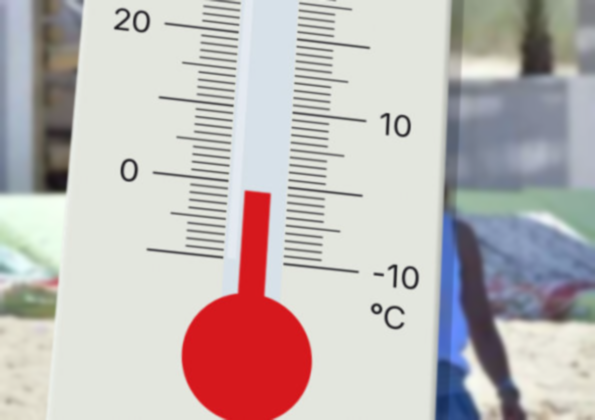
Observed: -1 (°C)
